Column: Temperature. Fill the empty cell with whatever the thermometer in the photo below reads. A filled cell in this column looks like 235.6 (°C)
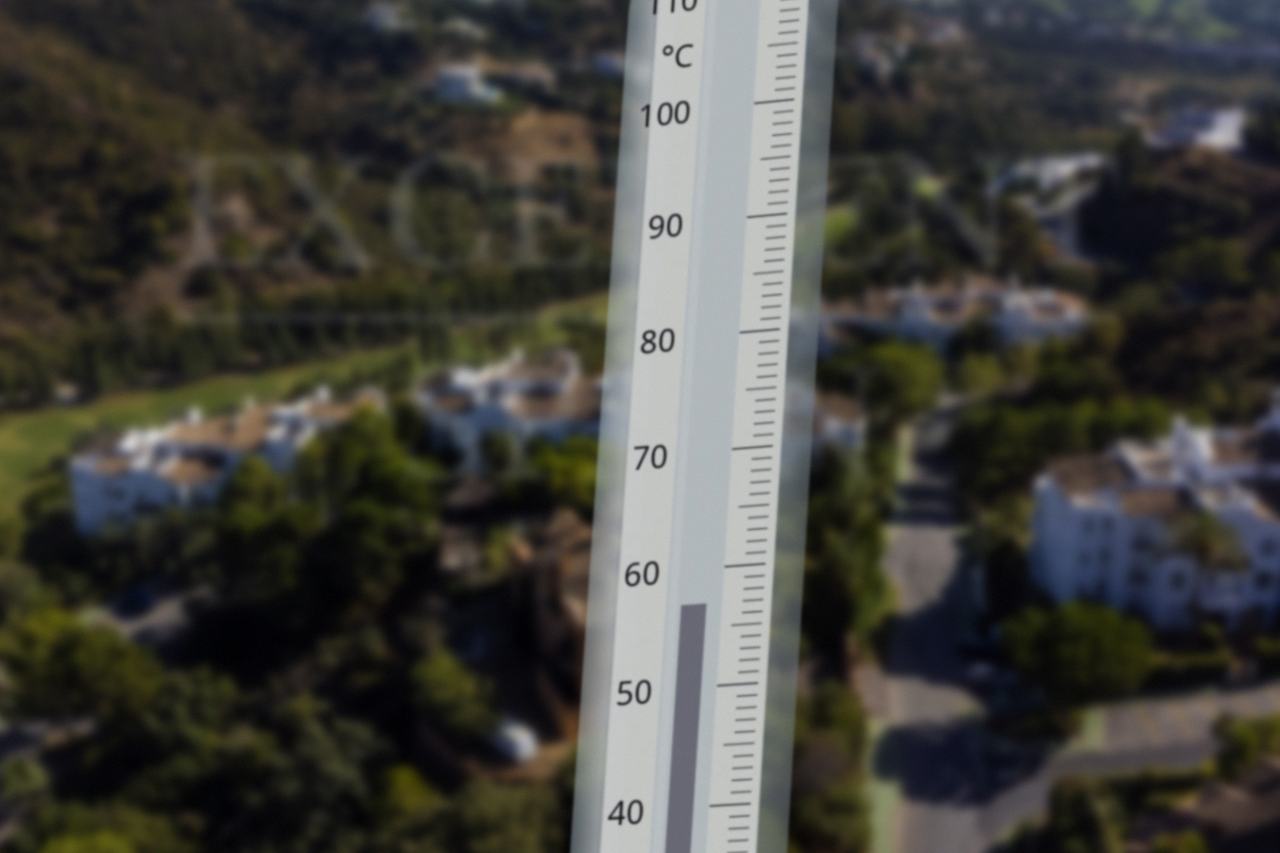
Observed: 57 (°C)
